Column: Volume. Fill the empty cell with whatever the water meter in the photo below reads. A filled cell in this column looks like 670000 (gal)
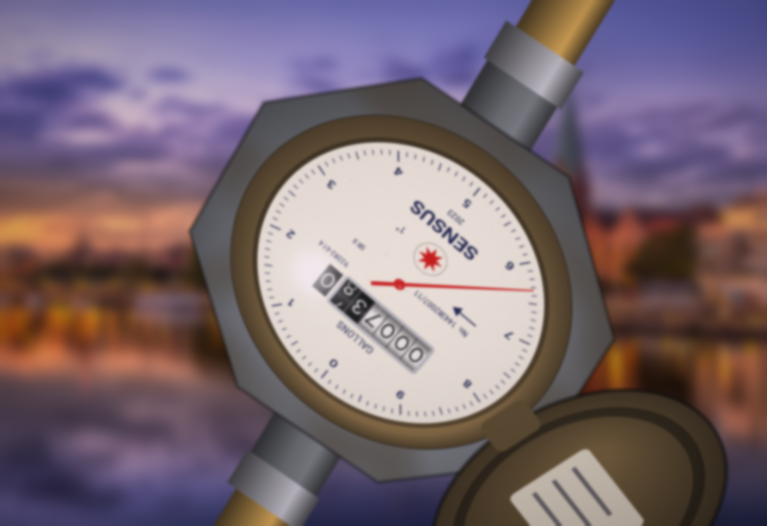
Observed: 7376.3 (gal)
